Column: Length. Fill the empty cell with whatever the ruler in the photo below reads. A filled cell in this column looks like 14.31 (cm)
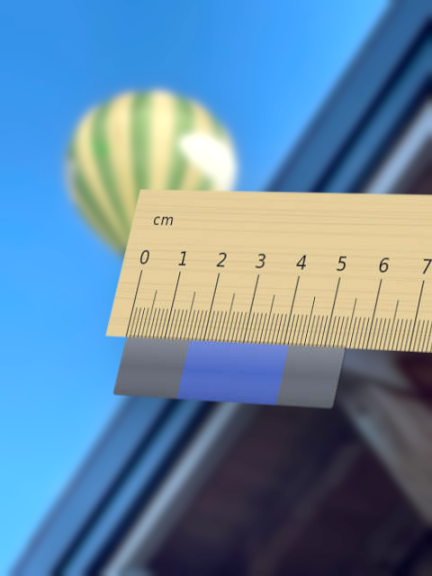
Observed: 5.5 (cm)
